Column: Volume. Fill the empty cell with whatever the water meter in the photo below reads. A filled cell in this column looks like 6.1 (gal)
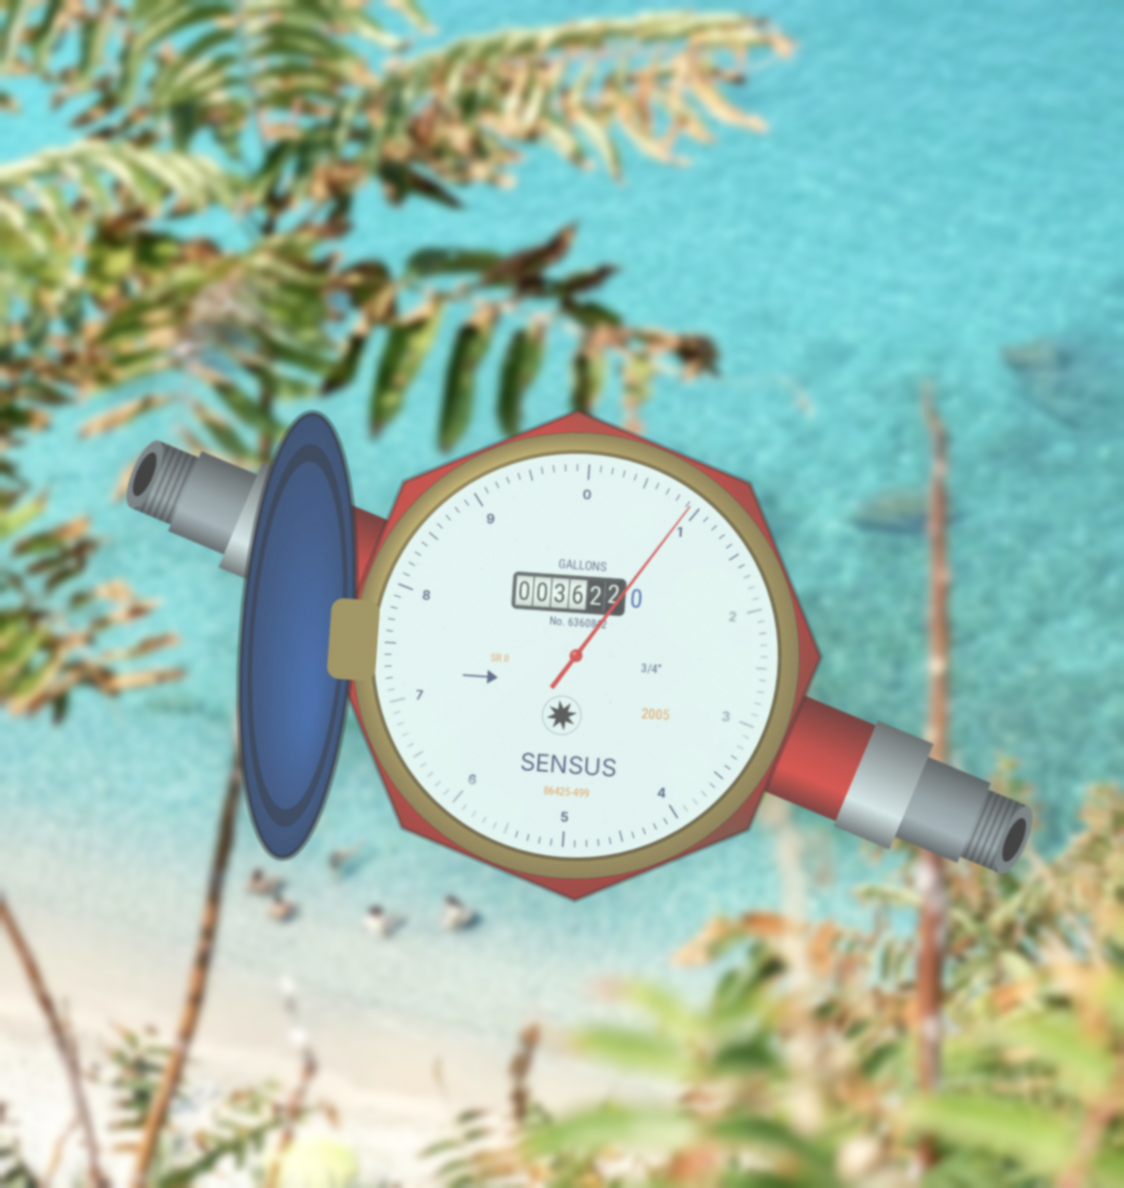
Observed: 36220.9 (gal)
